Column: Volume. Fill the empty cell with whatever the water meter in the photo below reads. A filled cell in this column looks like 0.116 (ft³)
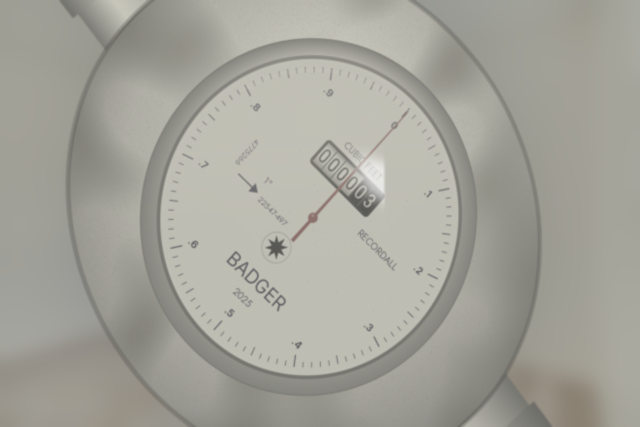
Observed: 3.00 (ft³)
